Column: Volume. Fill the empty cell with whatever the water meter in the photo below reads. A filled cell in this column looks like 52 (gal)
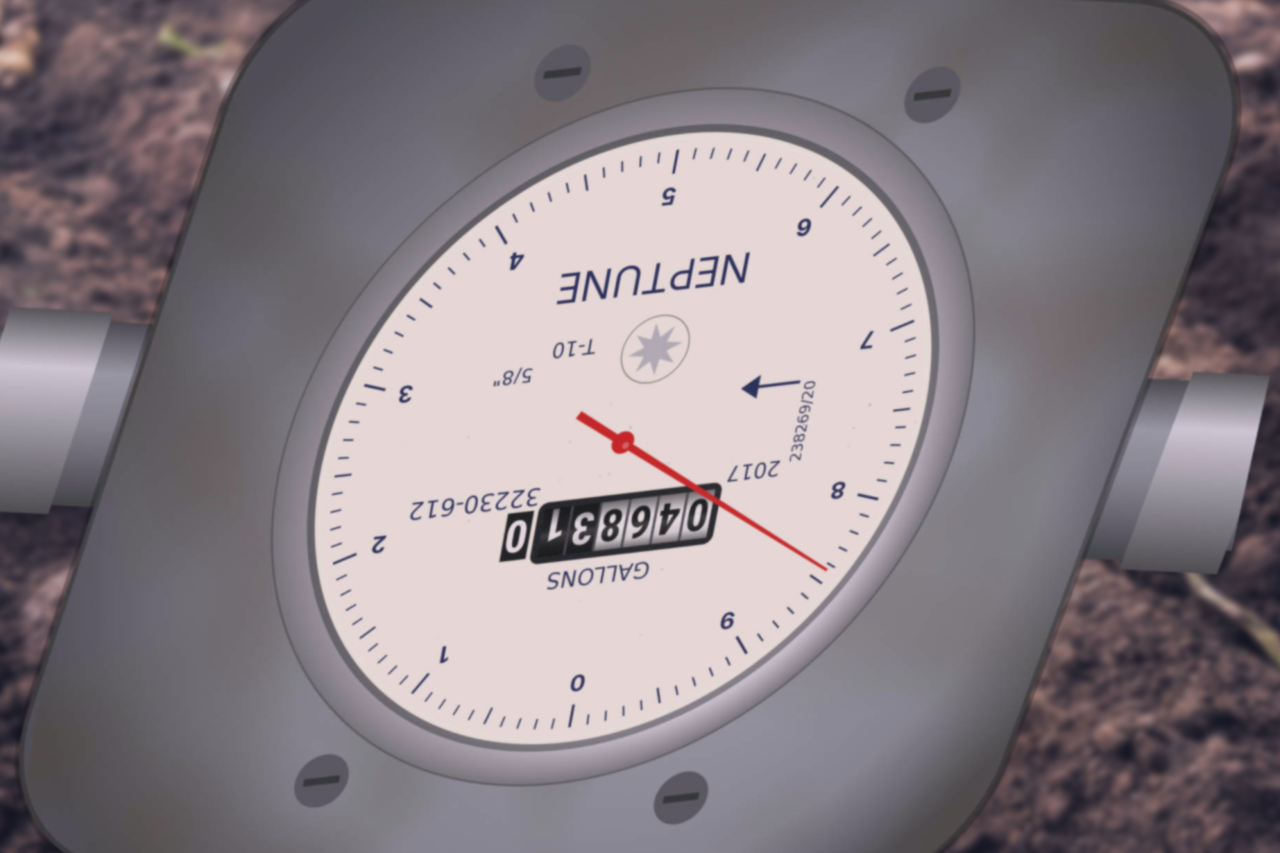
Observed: 468308.4 (gal)
